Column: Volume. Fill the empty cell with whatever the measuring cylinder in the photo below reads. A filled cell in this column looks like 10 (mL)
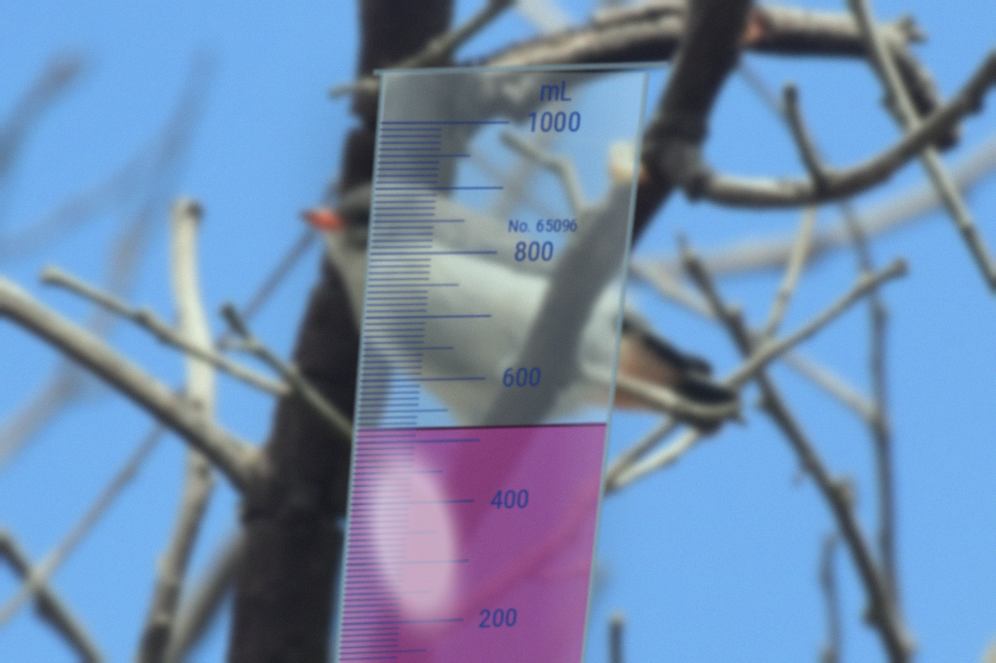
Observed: 520 (mL)
